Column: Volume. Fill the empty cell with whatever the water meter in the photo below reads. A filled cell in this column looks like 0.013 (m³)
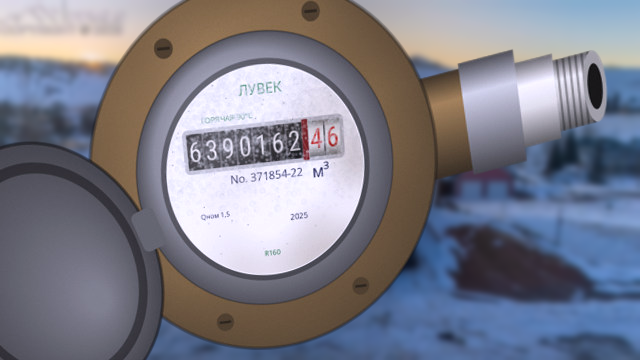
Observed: 6390162.46 (m³)
